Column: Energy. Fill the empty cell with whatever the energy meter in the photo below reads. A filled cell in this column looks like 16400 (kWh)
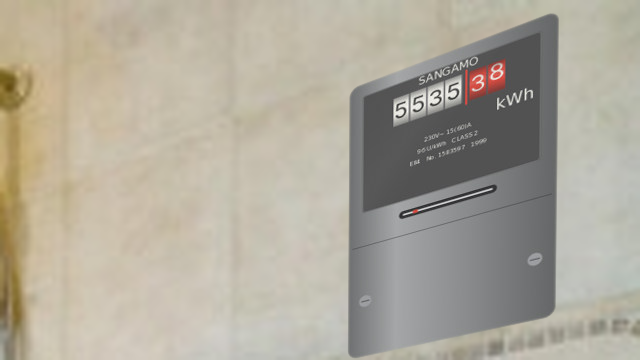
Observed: 5535.38 (kWh)
